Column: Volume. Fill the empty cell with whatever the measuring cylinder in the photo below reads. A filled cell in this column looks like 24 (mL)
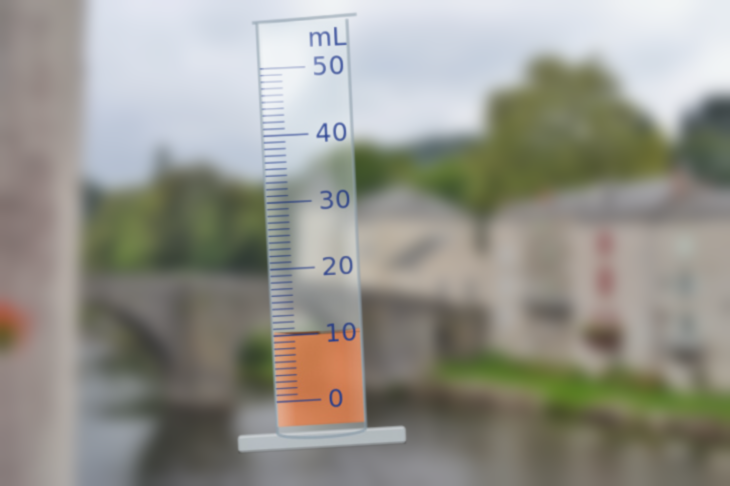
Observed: 10 (mL)
